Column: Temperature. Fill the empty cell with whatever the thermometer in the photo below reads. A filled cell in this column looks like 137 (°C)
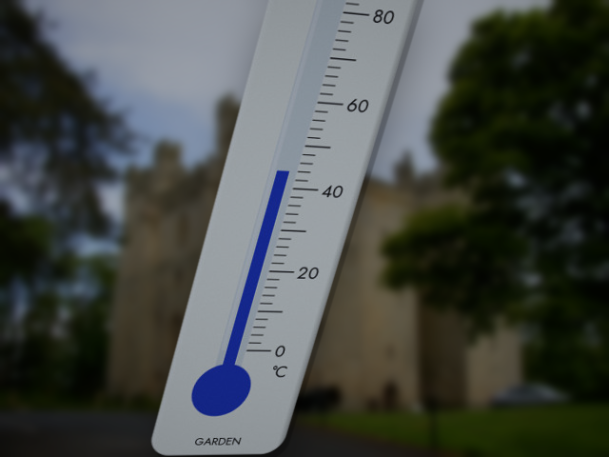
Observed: 44 (°C)
